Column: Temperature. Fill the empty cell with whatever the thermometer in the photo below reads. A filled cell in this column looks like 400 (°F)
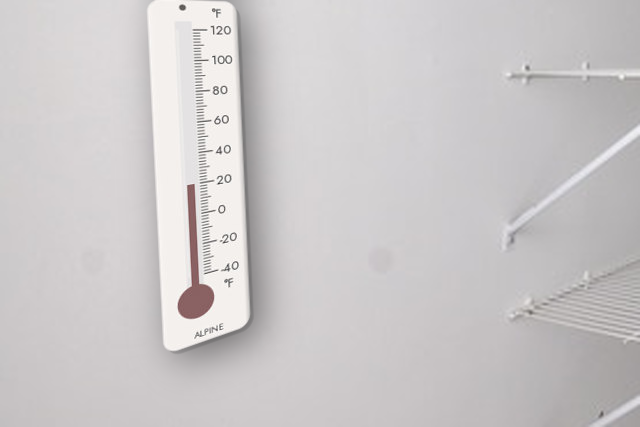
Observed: 20 (°F)
